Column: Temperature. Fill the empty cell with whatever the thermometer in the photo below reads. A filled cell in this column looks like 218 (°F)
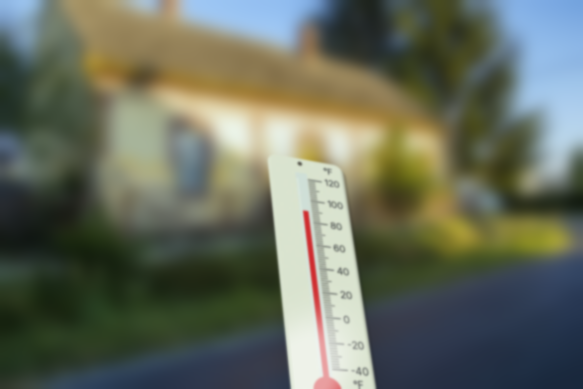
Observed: 90 (°F)
